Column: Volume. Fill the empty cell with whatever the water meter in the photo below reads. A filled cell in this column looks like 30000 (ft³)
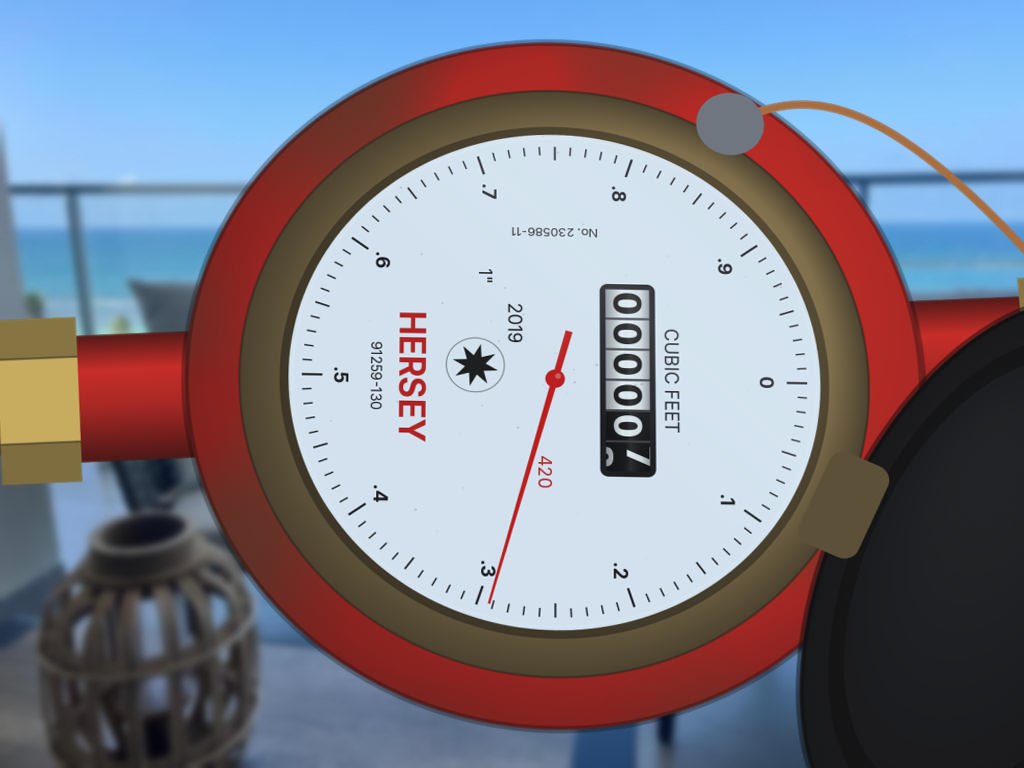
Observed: 7.29 (ft³)
